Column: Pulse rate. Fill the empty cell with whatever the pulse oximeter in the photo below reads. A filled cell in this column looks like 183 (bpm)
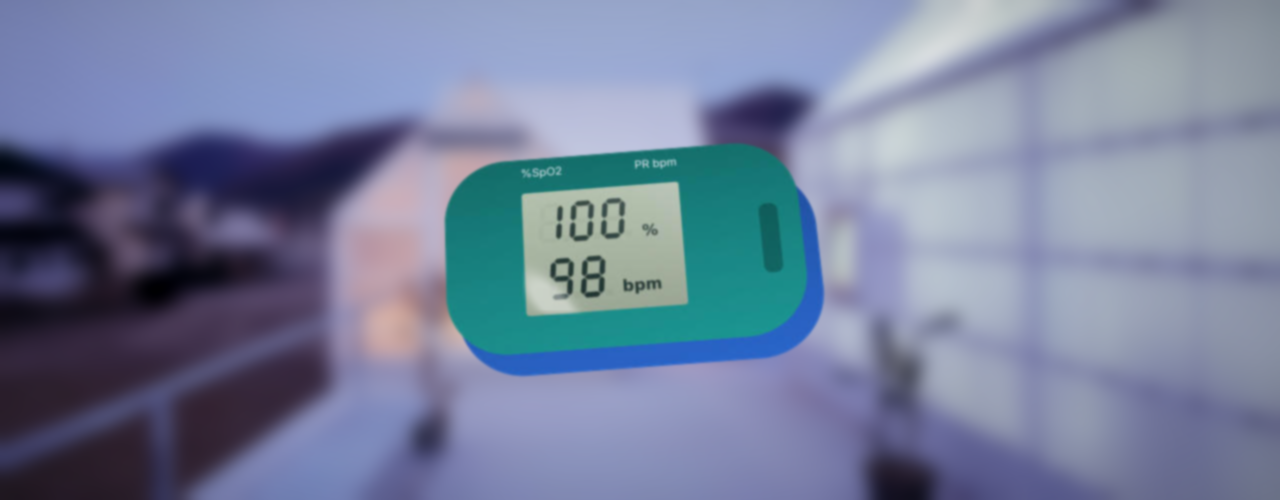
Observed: 98 (bpm)
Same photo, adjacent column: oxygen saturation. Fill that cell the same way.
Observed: 100 (%)
